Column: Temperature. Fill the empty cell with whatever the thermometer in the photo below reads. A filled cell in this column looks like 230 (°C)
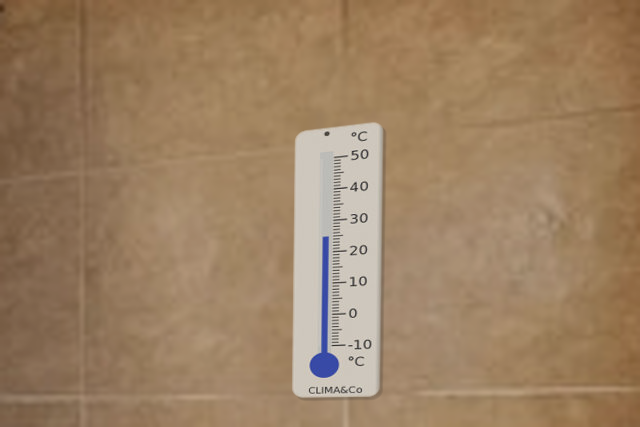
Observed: 25 (°C)
